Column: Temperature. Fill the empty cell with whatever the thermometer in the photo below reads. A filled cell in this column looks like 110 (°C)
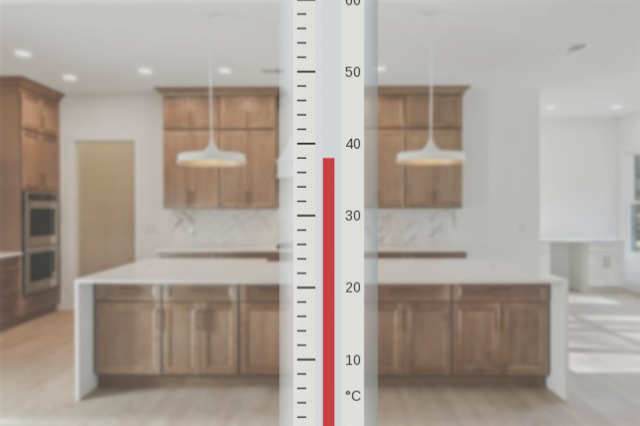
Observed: 38 (°C)
